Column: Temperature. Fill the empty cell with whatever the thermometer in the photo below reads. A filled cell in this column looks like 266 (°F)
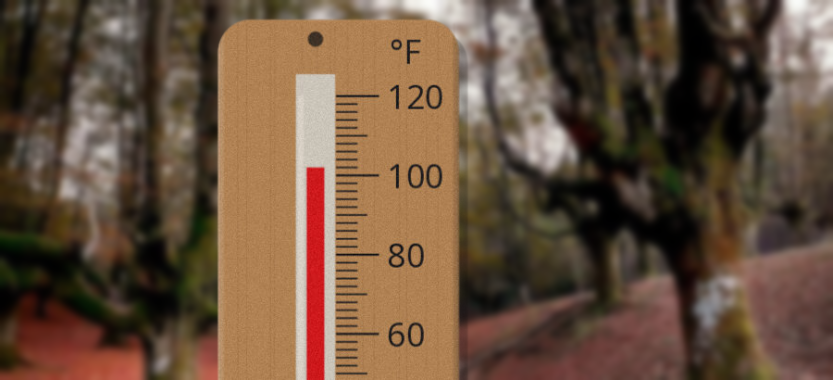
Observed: 102 (°F)
